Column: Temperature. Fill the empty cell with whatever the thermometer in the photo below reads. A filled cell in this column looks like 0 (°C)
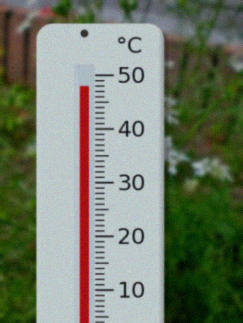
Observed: 48 (°C)
